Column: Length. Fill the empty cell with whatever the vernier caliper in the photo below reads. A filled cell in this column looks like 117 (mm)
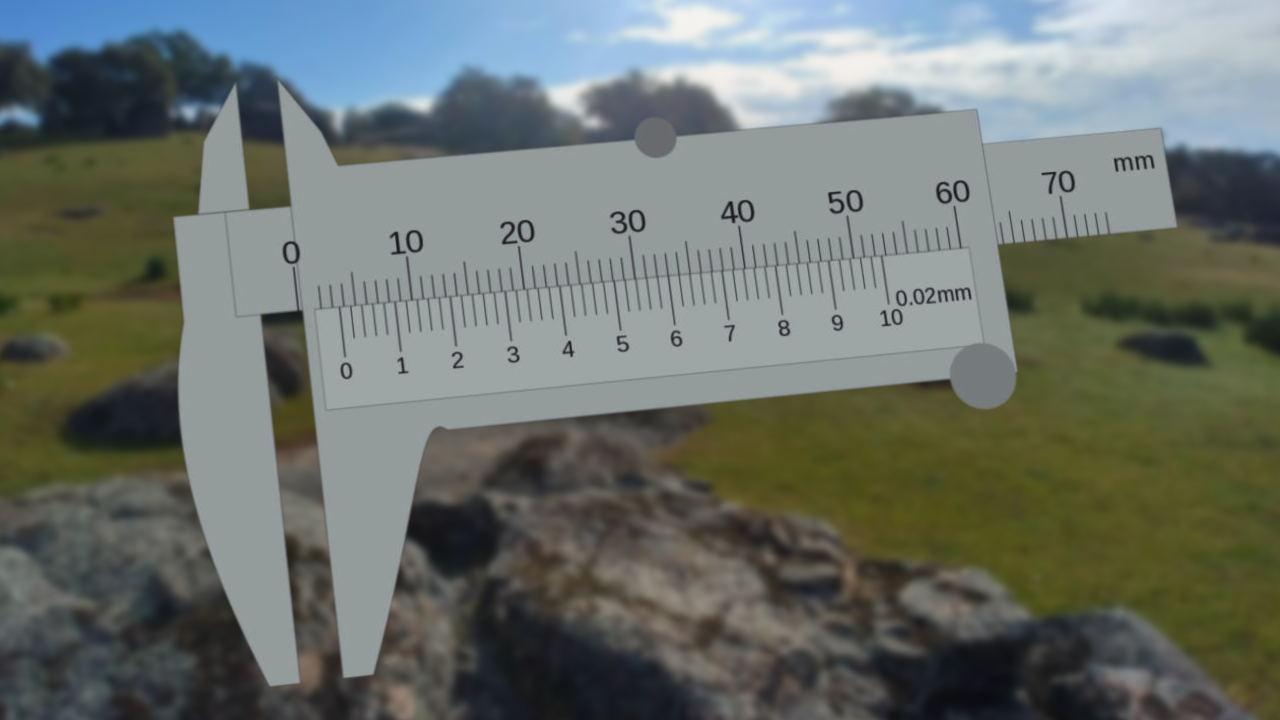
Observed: 3.6 (mm)
